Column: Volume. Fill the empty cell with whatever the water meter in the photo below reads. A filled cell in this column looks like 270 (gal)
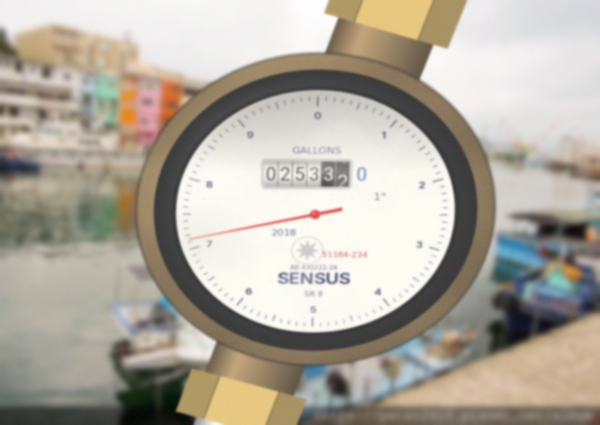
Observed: 253317.1 (gal)
